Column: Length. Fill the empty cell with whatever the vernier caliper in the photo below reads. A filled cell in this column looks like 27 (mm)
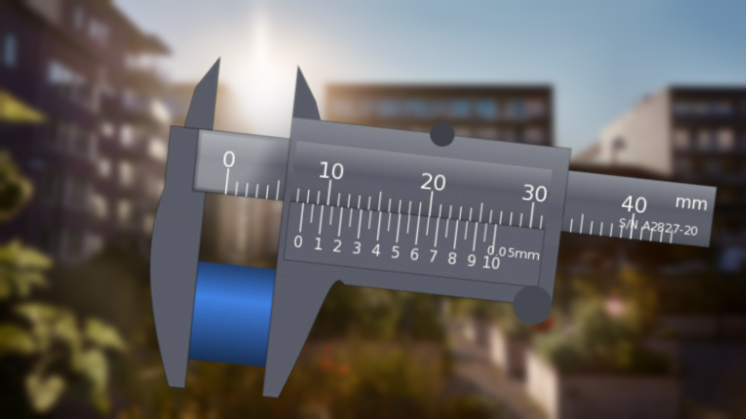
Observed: 7.6 (mm)
